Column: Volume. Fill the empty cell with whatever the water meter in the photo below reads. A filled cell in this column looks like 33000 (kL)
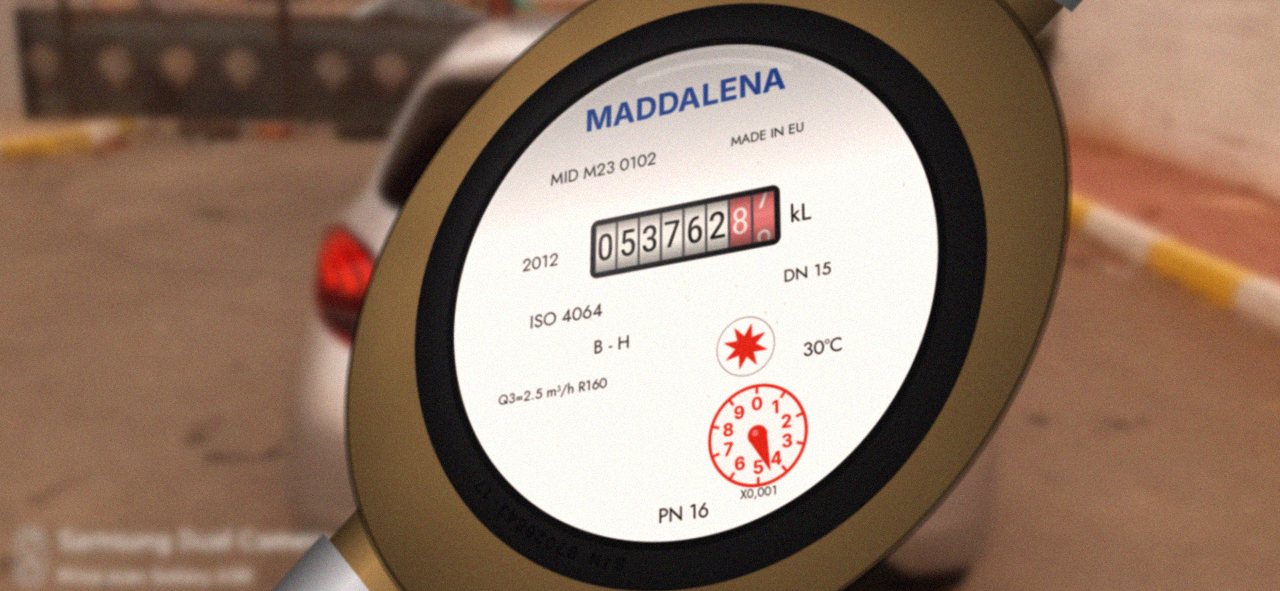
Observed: 53762.874 (kL)
